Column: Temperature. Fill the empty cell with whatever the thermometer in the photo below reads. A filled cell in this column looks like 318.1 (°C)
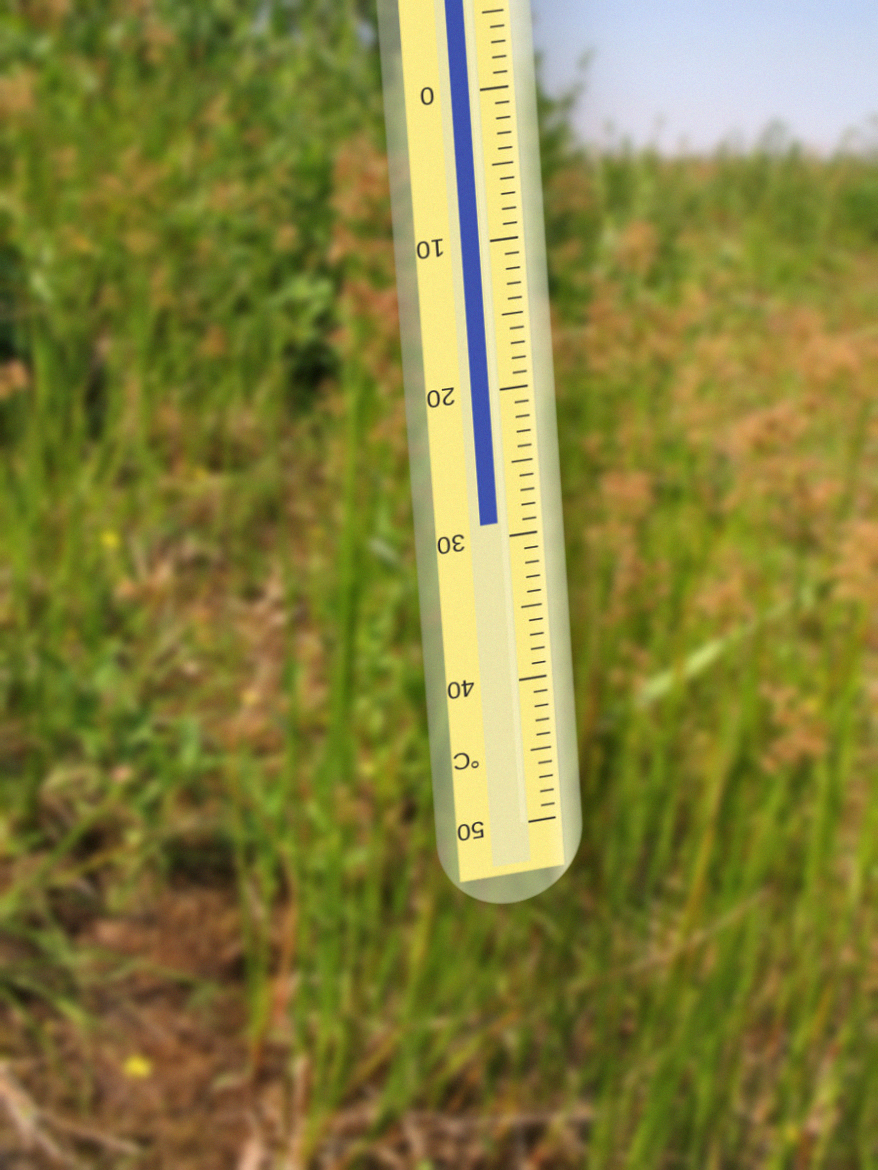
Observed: 29 (°C)
